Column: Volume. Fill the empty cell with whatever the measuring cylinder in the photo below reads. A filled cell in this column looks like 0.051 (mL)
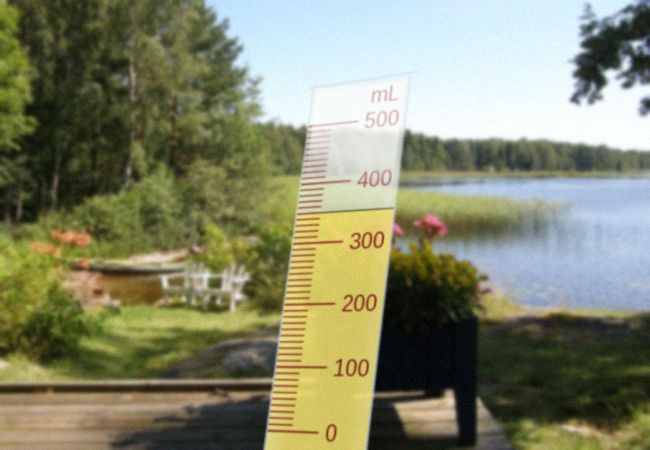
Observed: 350 (mL)
